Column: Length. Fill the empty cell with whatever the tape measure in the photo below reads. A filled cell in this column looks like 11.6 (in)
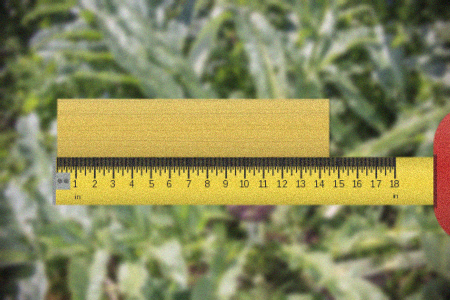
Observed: 14.5 (in)
